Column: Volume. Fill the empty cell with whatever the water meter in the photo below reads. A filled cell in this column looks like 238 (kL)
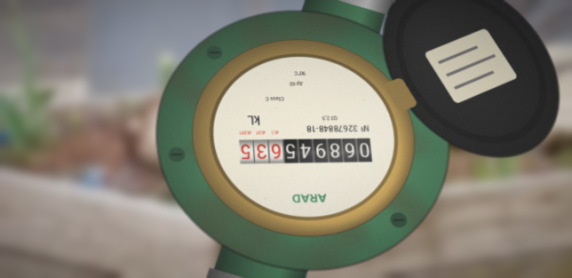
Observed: 68945.635 (kL)
